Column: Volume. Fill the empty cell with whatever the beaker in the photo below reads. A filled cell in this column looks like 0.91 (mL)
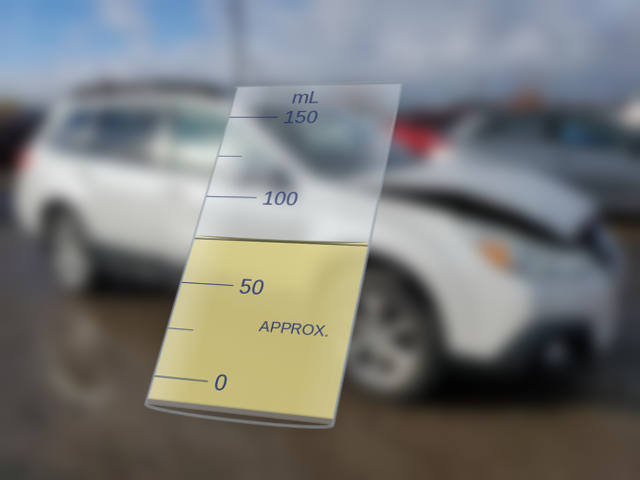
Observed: 75 (mL)
